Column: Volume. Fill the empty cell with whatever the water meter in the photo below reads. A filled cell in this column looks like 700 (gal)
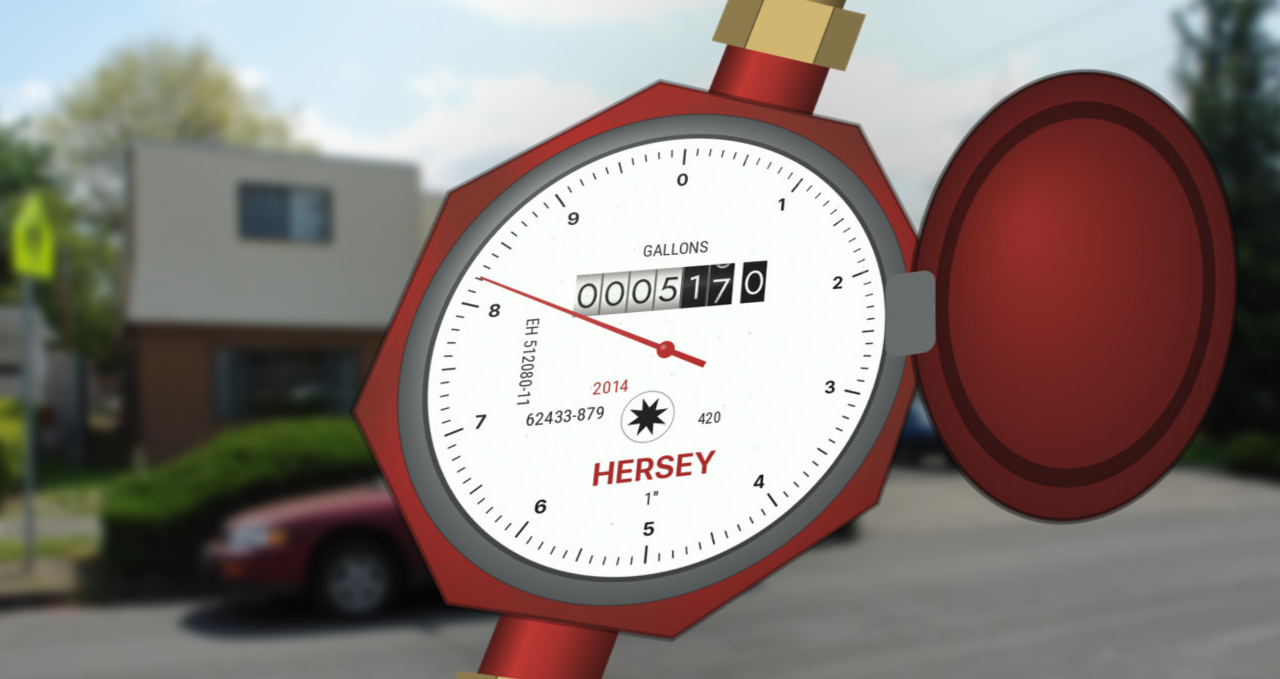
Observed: 5168.2 (gal)
